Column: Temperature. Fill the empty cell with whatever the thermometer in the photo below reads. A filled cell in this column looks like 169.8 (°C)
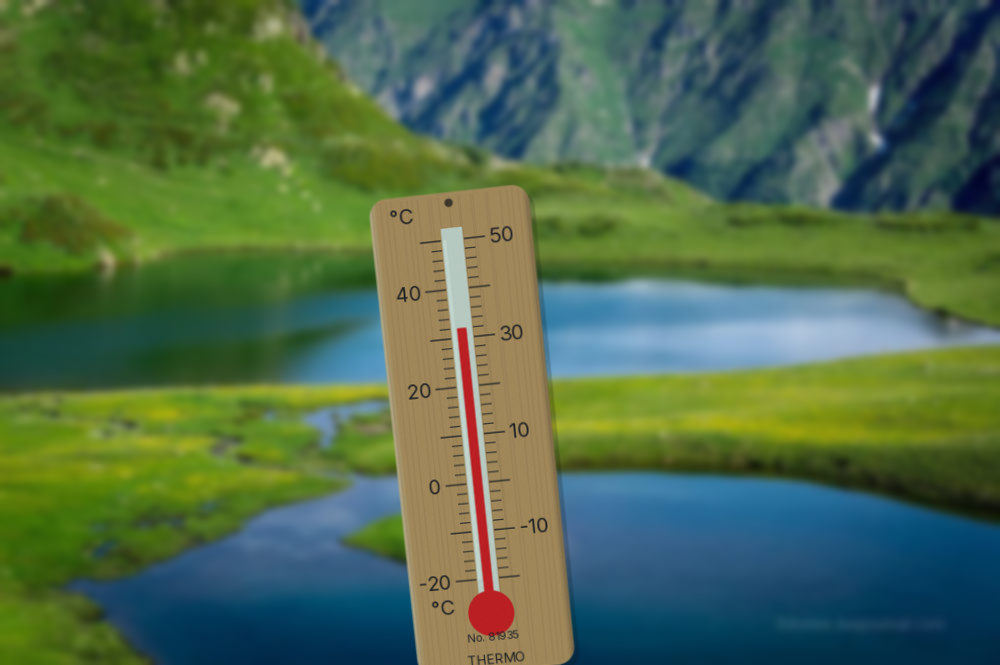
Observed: 32 (°C)
